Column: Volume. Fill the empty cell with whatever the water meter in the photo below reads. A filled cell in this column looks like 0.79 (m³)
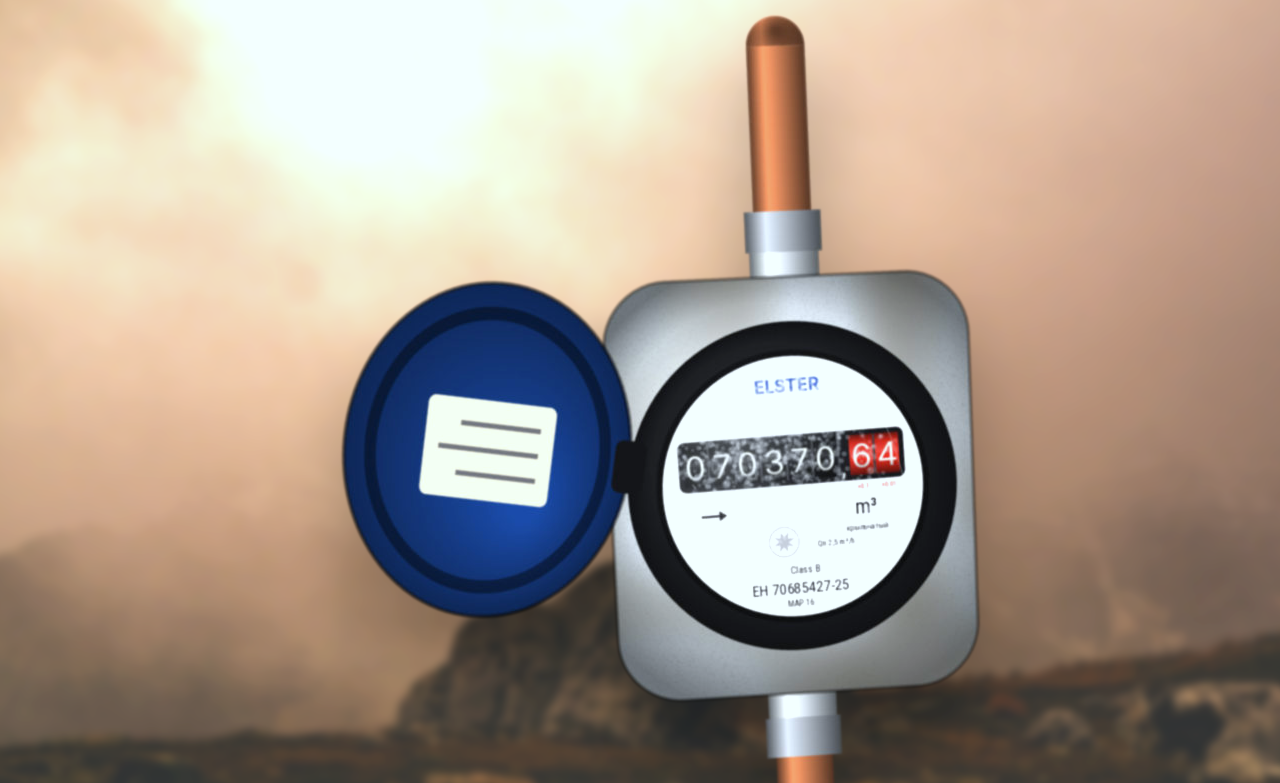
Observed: 70370.64 (m³)
